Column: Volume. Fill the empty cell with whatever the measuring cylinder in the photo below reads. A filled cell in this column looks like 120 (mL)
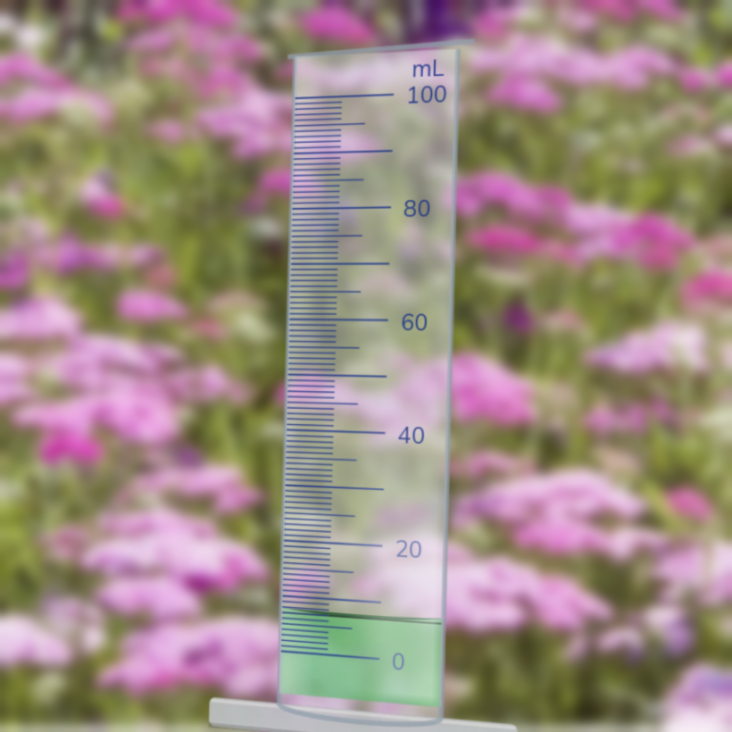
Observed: 7 (mL)
